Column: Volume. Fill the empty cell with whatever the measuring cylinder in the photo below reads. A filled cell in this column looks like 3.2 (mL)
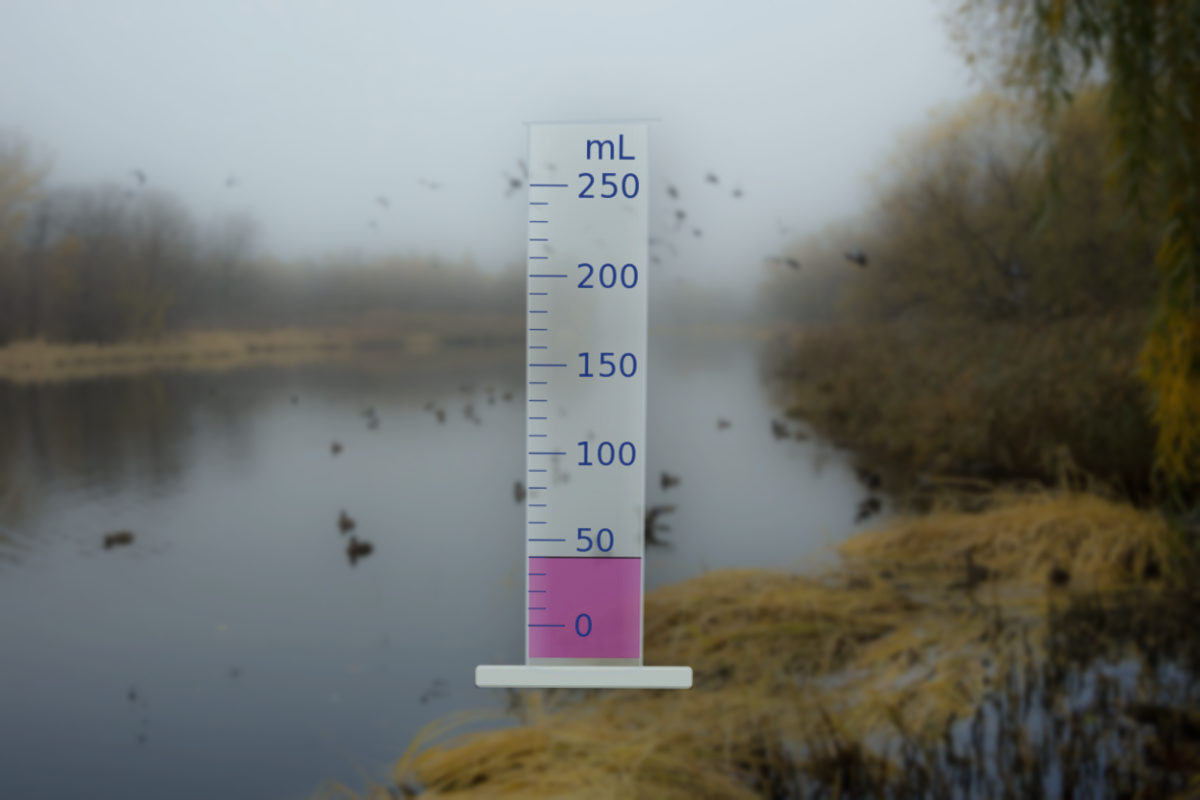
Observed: 40 (mL)
